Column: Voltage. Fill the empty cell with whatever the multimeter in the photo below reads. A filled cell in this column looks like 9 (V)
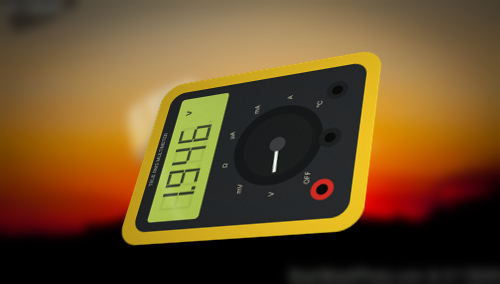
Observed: 1.946 (V)
